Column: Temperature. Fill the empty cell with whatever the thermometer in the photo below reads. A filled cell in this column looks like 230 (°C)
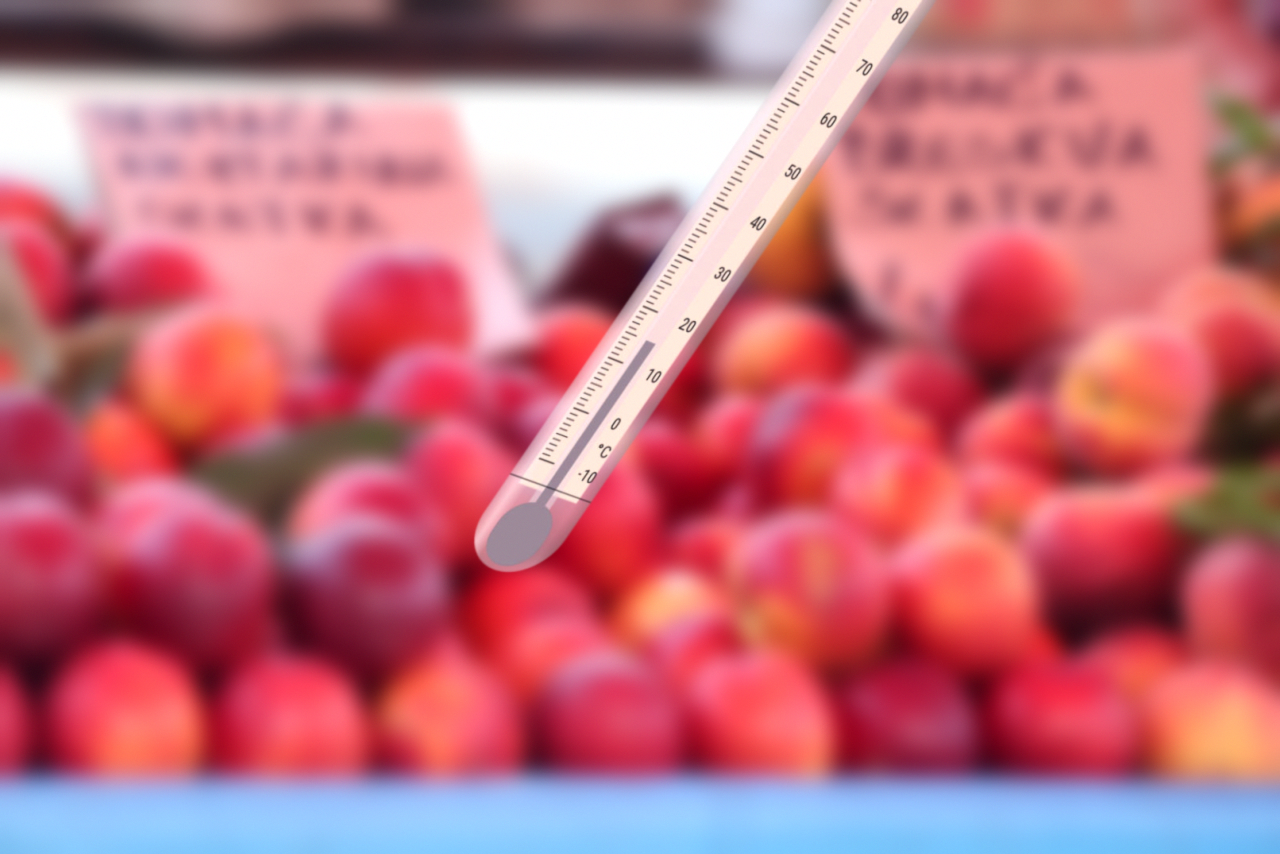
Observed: 15 (°C)
